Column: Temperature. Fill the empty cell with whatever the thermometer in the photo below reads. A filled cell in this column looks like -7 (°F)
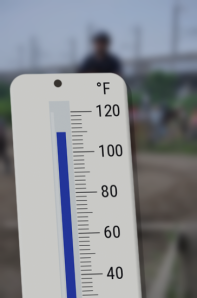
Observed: 110 (°F)
